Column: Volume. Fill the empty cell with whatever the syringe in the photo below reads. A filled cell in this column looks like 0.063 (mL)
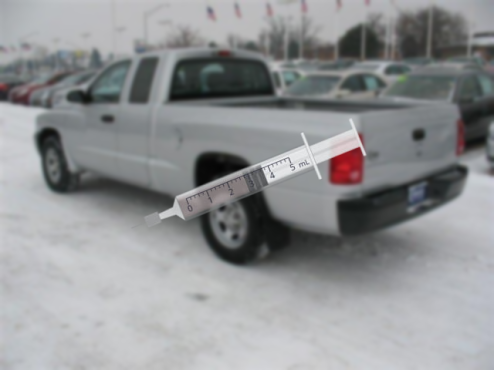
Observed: 2.8 (mL)
